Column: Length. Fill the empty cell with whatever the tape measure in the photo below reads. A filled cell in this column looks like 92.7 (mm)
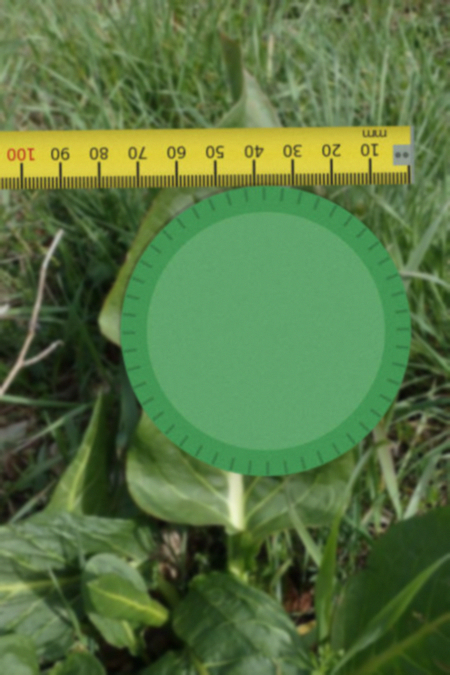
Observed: 75 (mm)
